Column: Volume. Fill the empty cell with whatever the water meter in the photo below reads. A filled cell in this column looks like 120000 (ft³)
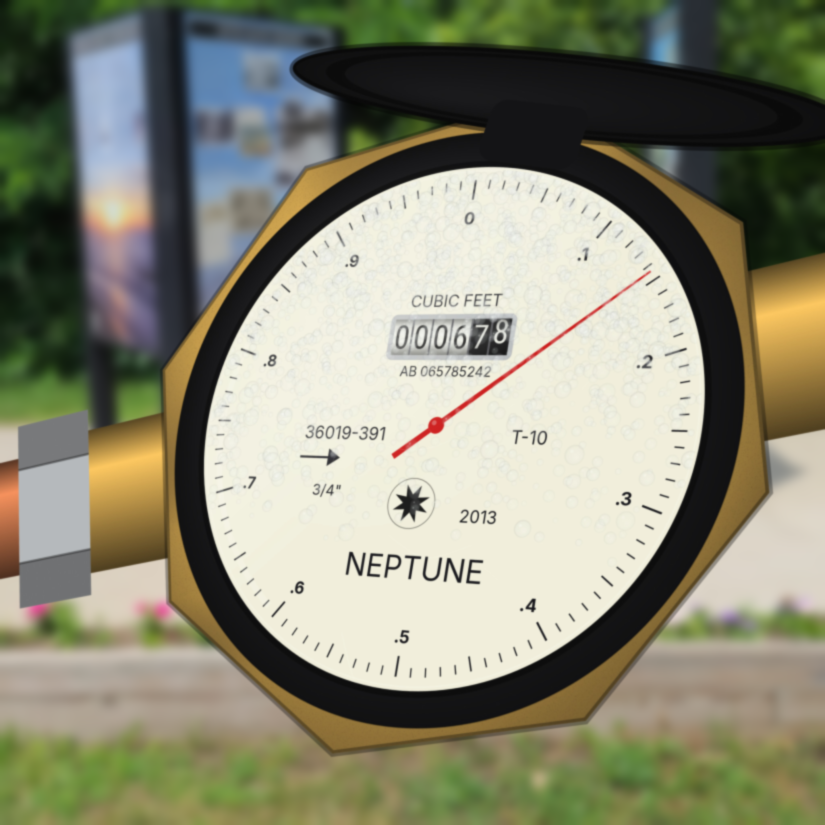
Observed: 678.14 (ft³)
